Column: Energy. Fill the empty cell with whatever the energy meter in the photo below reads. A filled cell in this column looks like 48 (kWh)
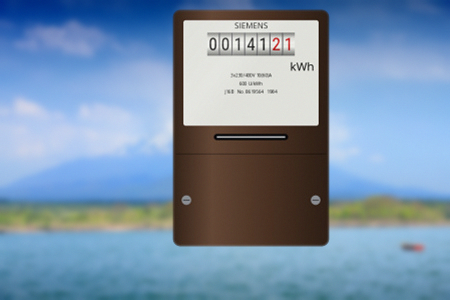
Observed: 141.21 (kWh)
